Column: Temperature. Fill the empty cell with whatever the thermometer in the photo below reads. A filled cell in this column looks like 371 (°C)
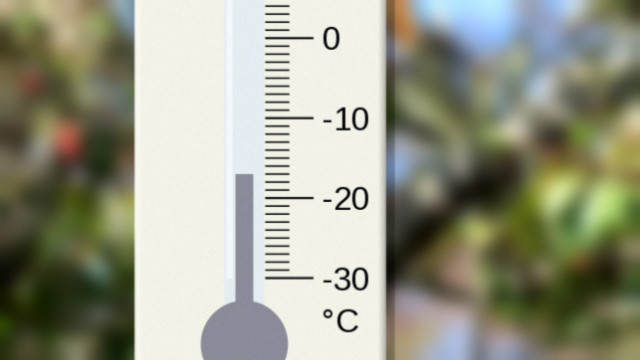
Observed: -17 (°C)
